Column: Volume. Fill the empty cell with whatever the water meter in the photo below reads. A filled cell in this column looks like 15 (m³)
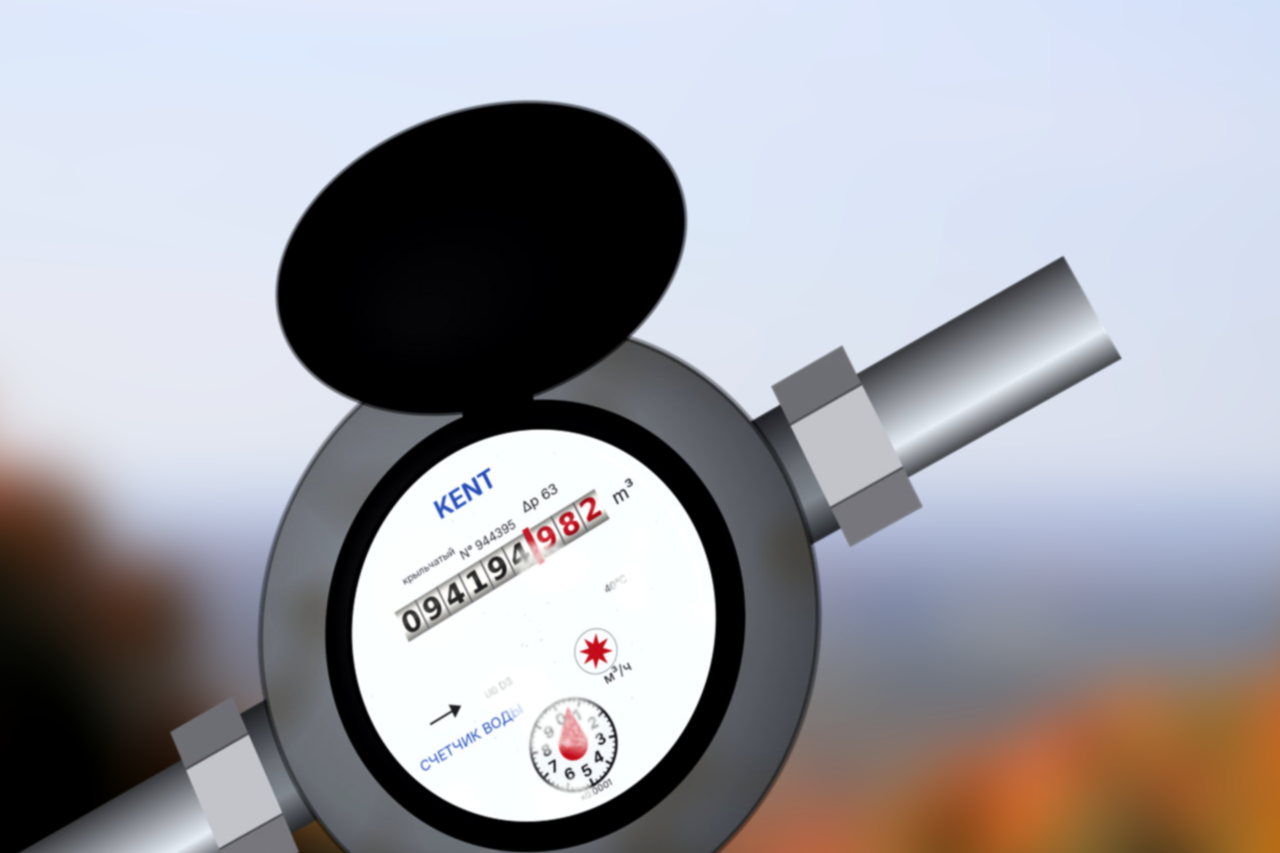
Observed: 94194.9820 (m³)
